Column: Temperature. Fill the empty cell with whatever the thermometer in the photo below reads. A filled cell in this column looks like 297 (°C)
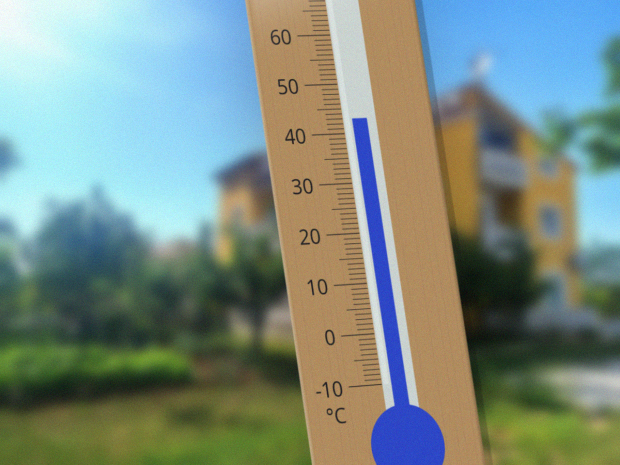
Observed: 43 (°C)
